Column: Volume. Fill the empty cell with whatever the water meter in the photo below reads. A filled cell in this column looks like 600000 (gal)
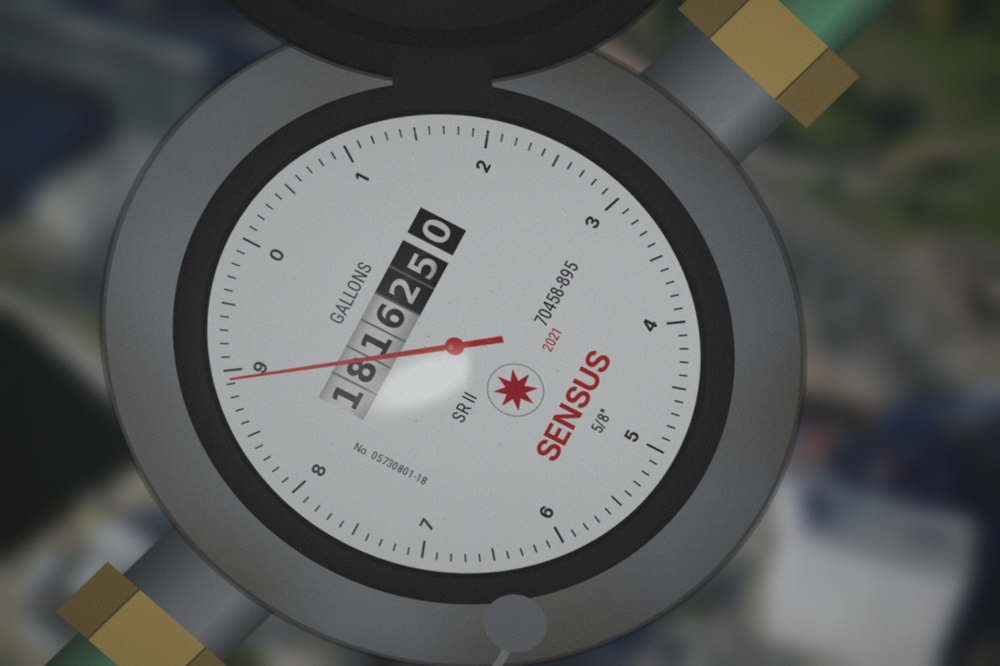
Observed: 1816248.9 (gal)
